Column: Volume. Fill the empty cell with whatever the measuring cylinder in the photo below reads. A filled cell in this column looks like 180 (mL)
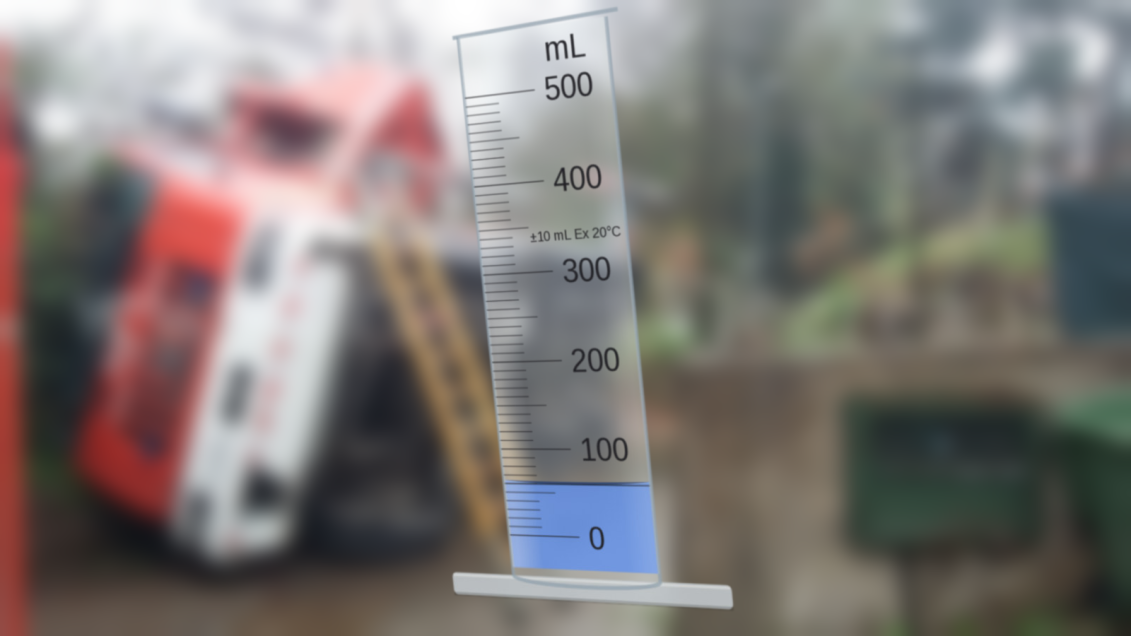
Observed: 60 (mL)
